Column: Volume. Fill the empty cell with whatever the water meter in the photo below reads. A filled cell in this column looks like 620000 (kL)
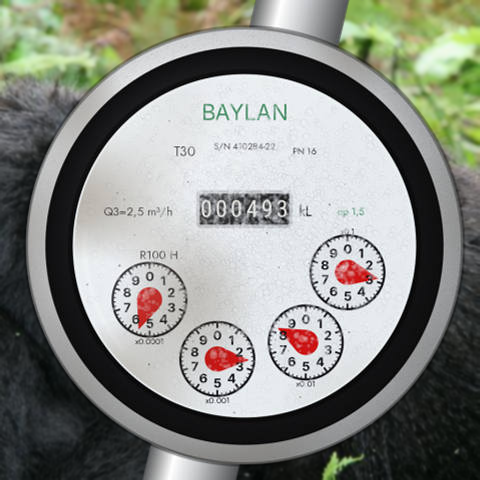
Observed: 493.2825 (kL)
